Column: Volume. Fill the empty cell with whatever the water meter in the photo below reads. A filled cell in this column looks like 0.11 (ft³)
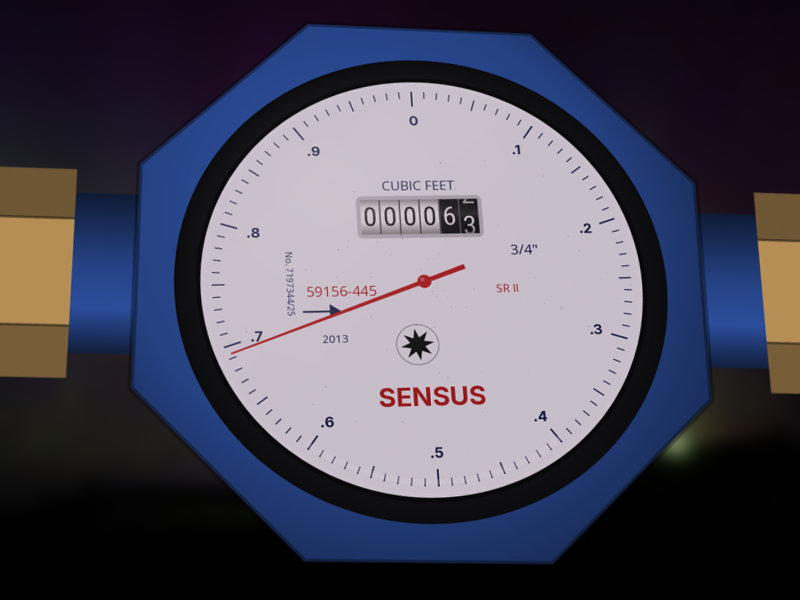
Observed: 62.69 (ft³)
